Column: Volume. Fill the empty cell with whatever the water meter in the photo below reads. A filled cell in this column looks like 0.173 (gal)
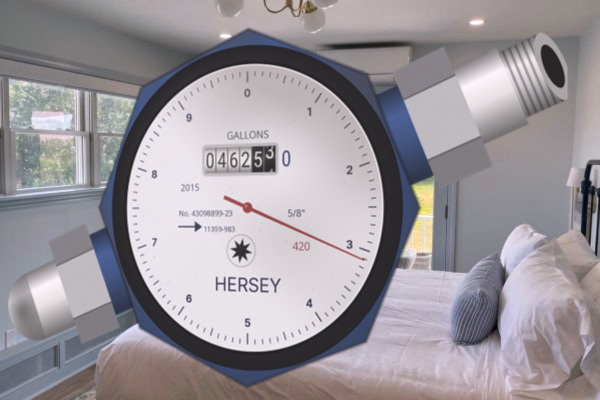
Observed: 462533.1 (gal)
